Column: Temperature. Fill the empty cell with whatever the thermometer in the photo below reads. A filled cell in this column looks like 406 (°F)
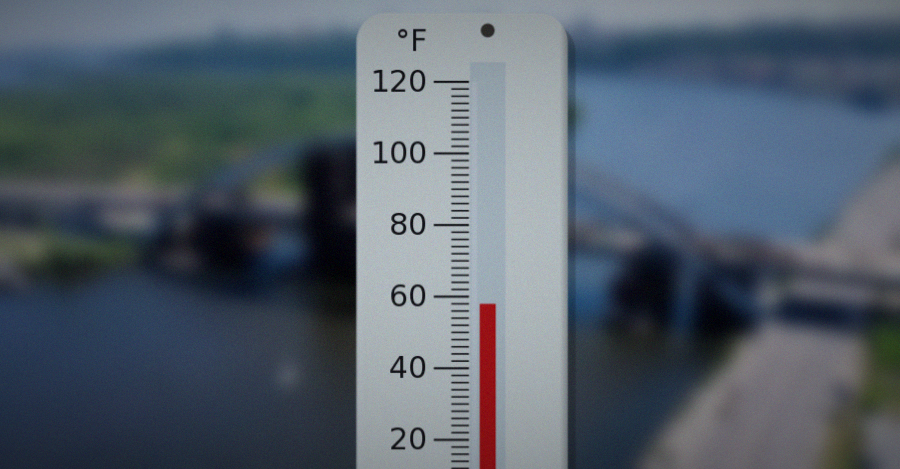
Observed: 58 (°F)
